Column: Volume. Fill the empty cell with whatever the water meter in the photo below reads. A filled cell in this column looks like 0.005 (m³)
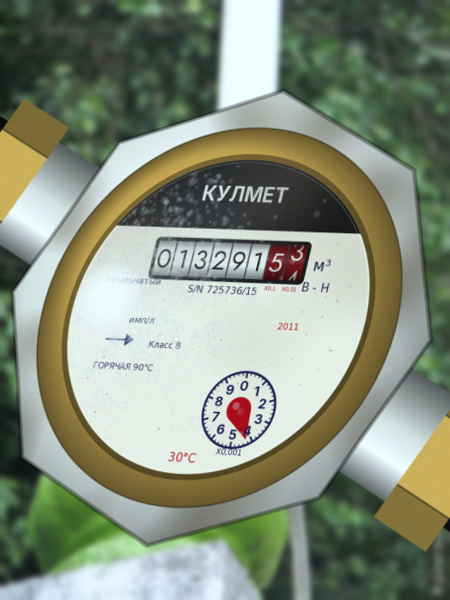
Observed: 13291.534 (m³)
